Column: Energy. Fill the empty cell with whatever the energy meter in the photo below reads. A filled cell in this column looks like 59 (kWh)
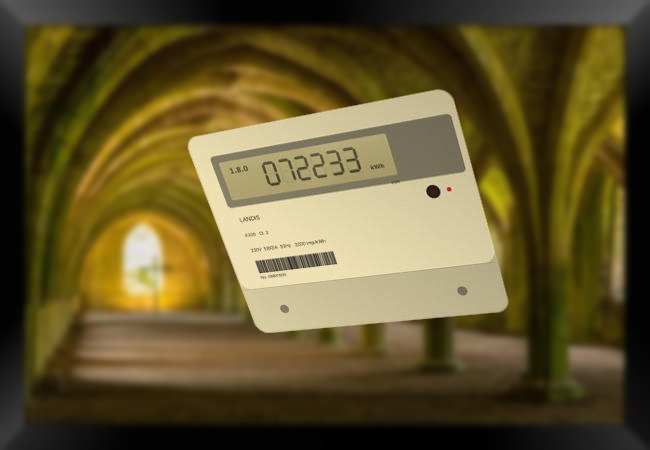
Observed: 72233 (kWh)
